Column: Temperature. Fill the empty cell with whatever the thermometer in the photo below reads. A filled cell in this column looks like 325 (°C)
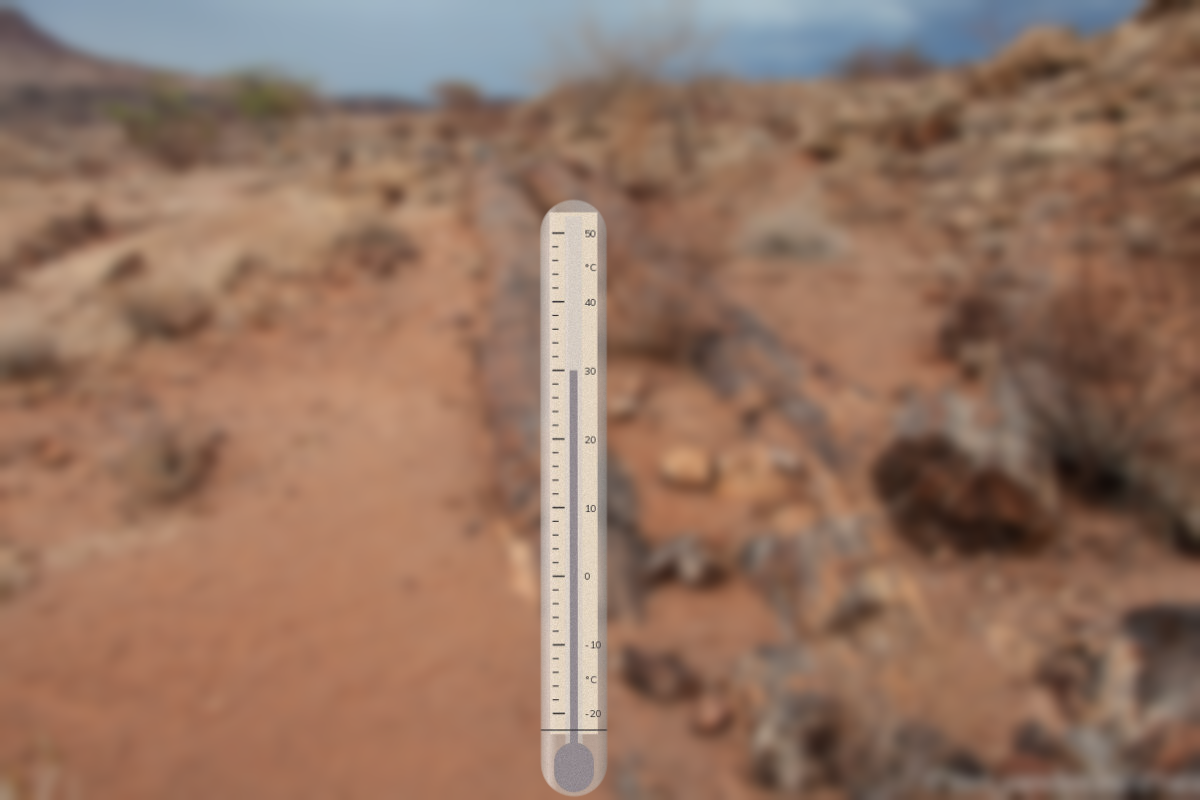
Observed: 30 (°C)
